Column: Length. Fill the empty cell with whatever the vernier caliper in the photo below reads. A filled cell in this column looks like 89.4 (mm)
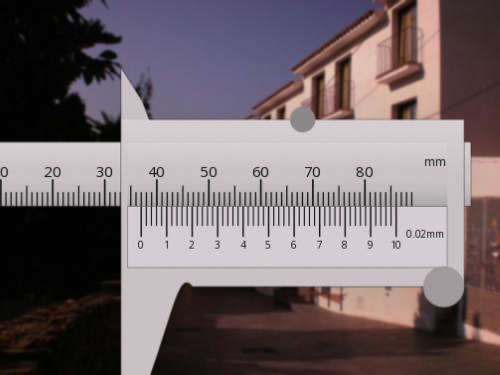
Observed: 37.0 (mm)
